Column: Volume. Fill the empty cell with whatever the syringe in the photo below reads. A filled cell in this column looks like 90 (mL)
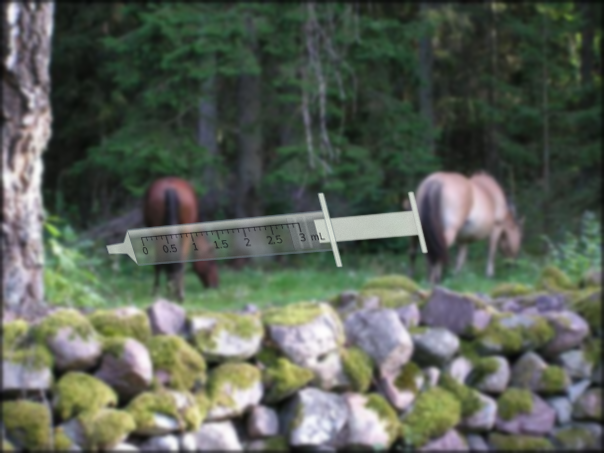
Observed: 2.8 (mL)
